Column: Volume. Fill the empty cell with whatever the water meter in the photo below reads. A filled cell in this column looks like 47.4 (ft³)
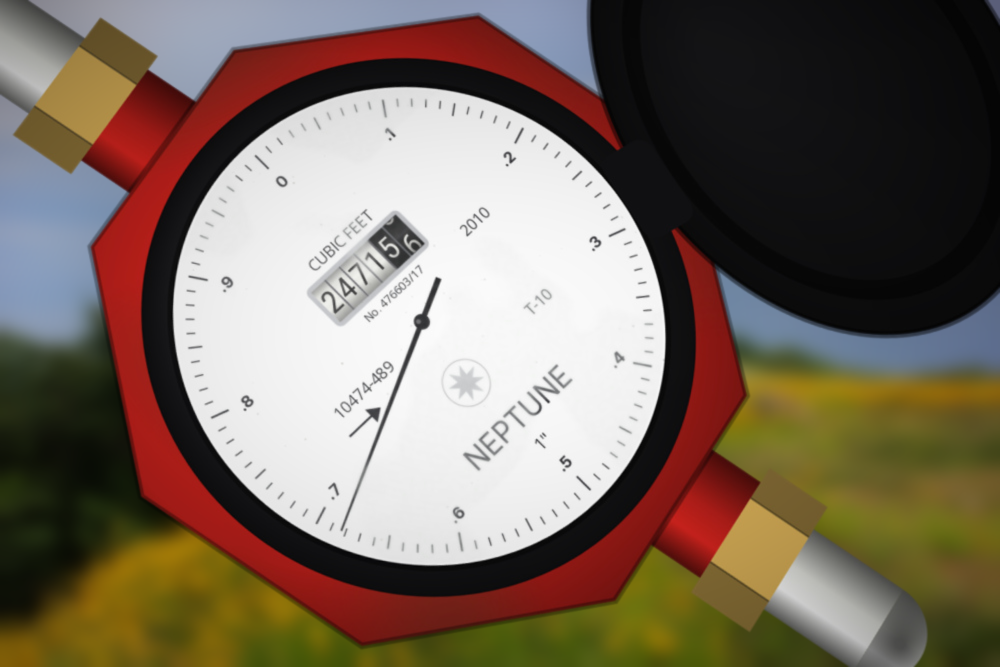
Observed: 247155.68 (ft³)
